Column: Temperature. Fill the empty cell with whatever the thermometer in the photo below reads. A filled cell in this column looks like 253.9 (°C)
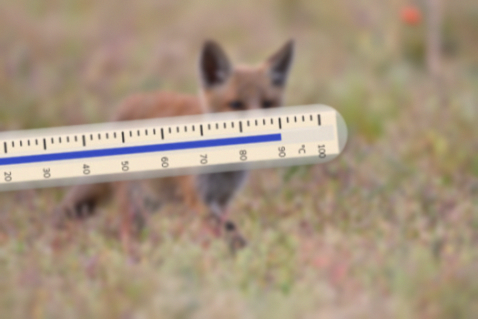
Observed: 90 (°C)
